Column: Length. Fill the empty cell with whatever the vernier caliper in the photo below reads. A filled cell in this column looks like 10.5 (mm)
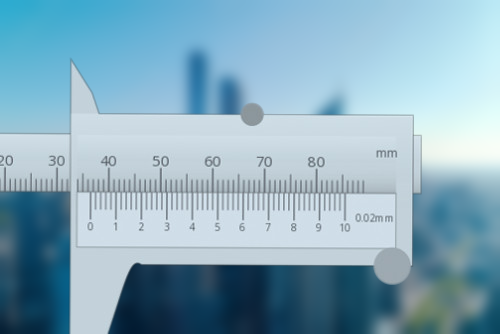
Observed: 36.5 (mm)
